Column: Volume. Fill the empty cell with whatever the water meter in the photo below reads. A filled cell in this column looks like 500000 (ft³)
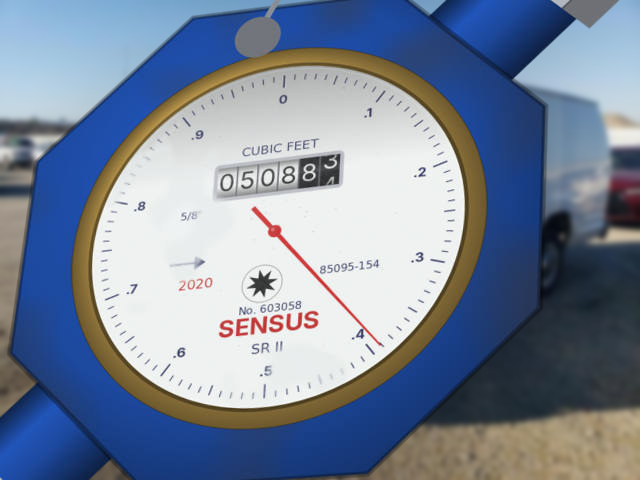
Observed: 50883.39 (ft³)
